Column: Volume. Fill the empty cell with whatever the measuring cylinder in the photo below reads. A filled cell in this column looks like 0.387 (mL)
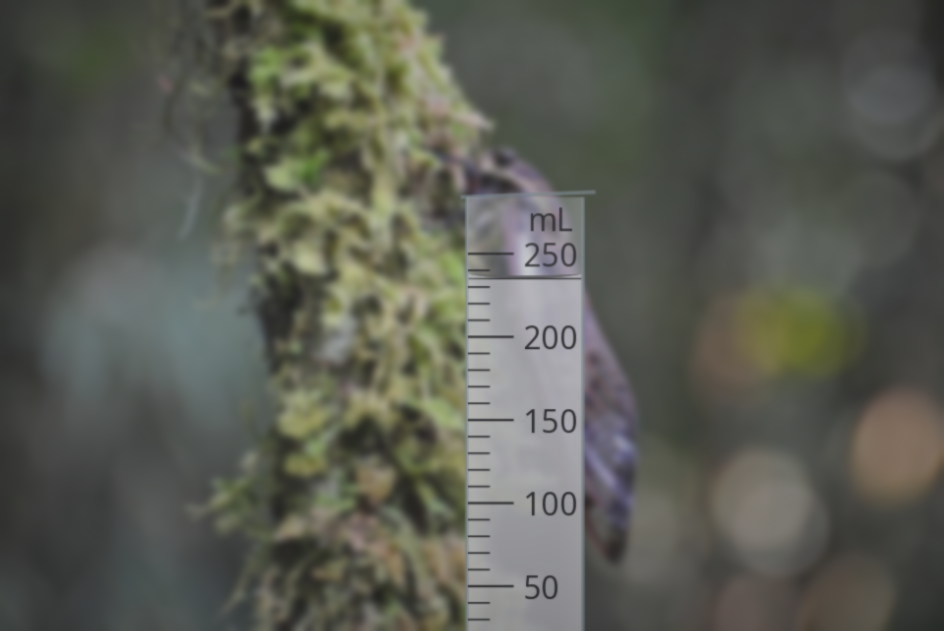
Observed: 235 (mL)
